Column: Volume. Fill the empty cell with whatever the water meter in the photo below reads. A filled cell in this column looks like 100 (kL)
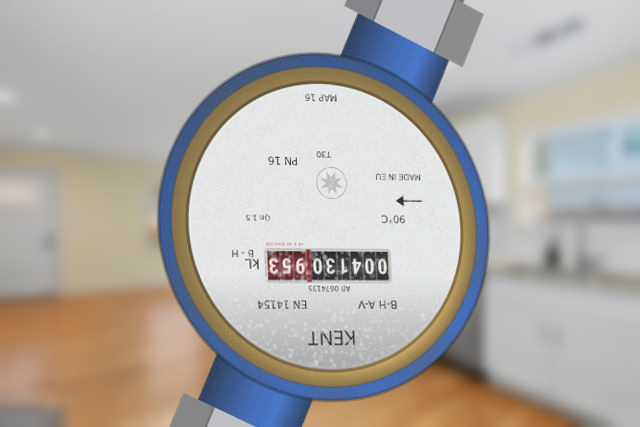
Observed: 4130.953 (kL)
